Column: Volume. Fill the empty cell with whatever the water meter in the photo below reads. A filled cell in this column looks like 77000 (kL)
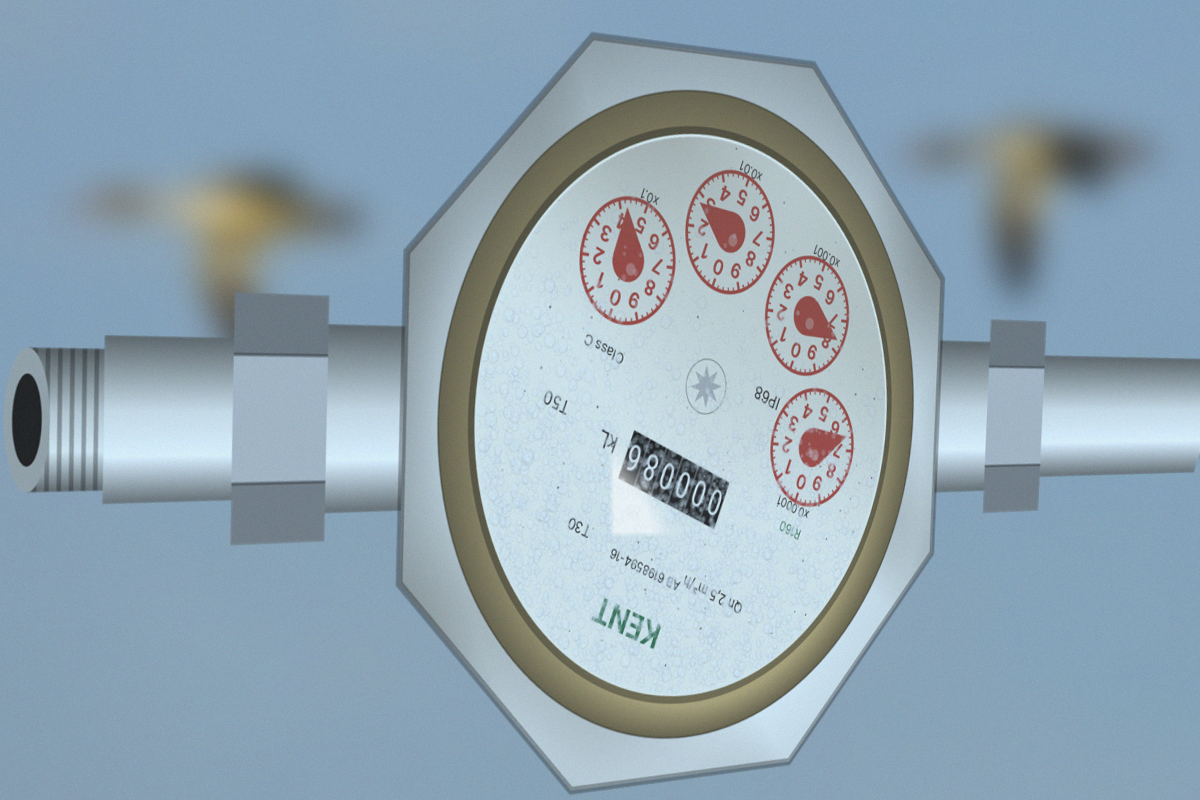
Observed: 86.4276 (kL)
